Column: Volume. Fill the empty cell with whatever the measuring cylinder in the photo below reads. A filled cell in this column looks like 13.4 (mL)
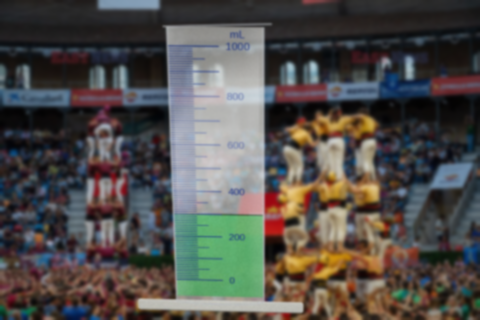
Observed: 300 (mL)
